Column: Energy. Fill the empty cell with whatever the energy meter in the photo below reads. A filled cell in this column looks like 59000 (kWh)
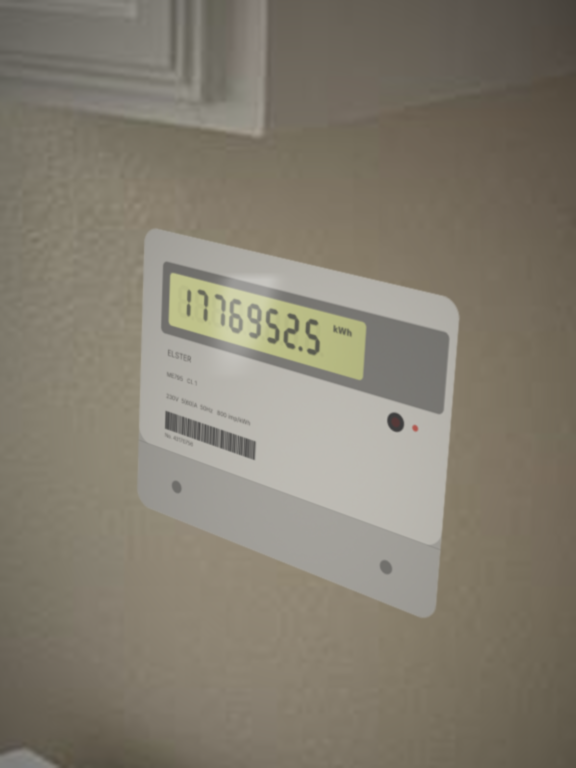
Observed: 1776952.5 (kWh)
